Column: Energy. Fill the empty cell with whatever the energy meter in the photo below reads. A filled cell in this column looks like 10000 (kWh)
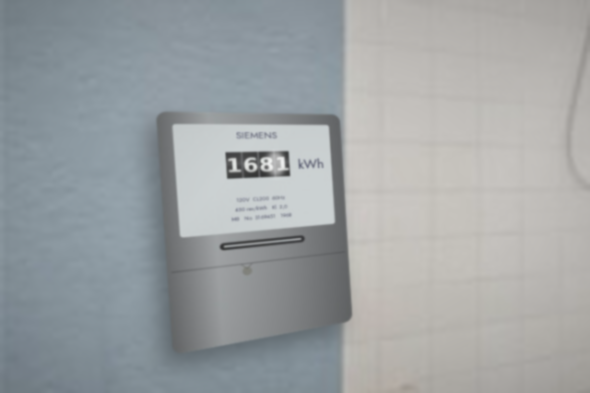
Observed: 1681 (kWh)
